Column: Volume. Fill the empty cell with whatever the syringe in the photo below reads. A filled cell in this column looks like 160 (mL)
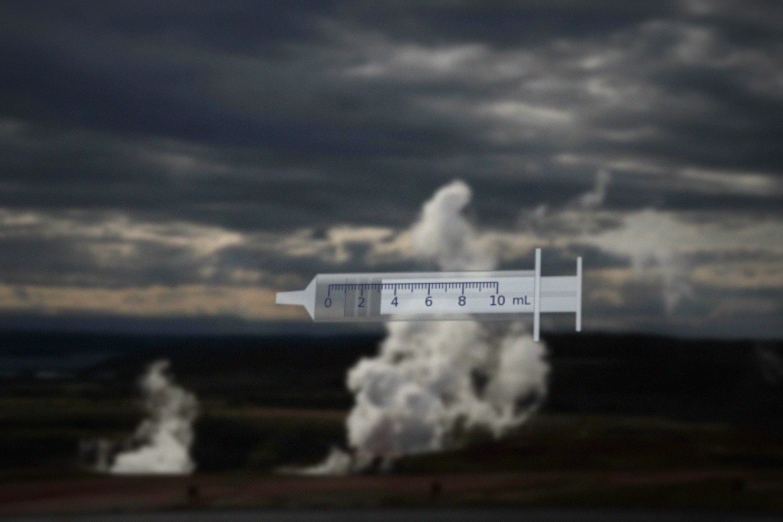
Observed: 1 (mL)
